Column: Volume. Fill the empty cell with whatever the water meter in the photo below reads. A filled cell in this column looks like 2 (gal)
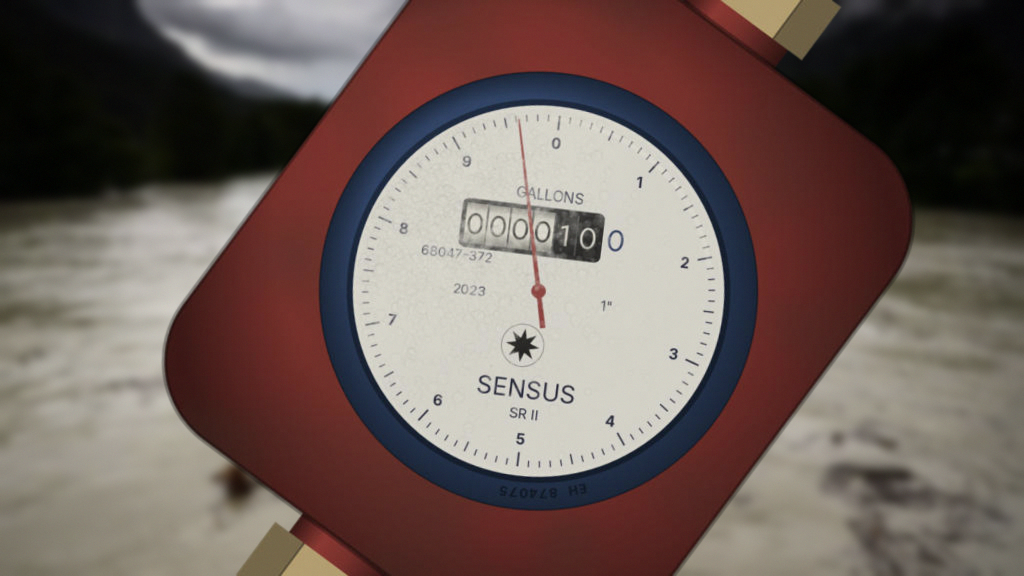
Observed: 99.6 (gal)
